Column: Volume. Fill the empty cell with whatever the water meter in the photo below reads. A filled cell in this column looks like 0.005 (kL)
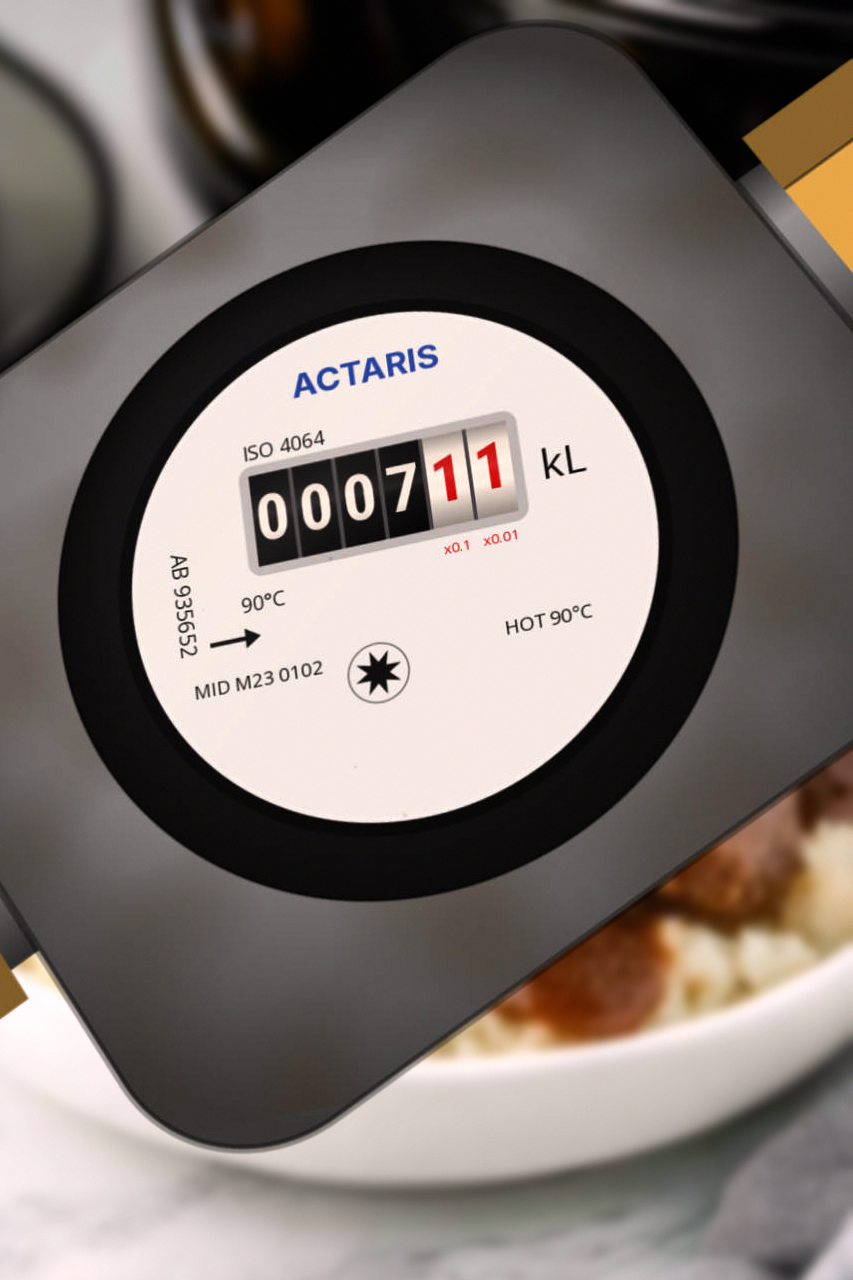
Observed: 7.11 (kL)
